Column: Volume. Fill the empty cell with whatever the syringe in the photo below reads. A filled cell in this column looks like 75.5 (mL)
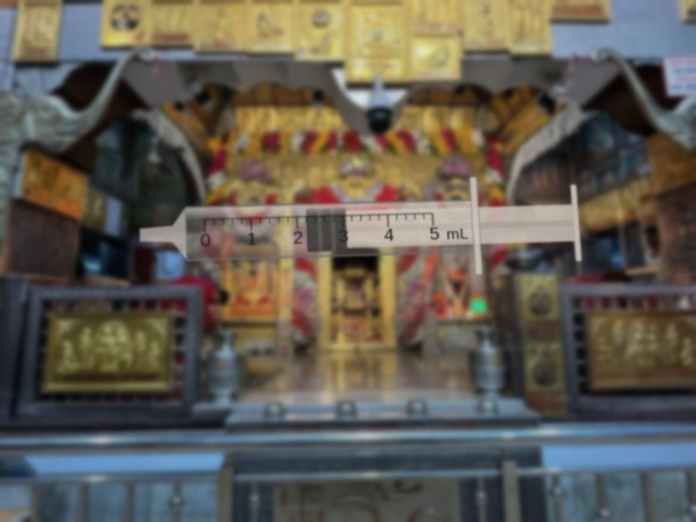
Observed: 2.2 (mL)
